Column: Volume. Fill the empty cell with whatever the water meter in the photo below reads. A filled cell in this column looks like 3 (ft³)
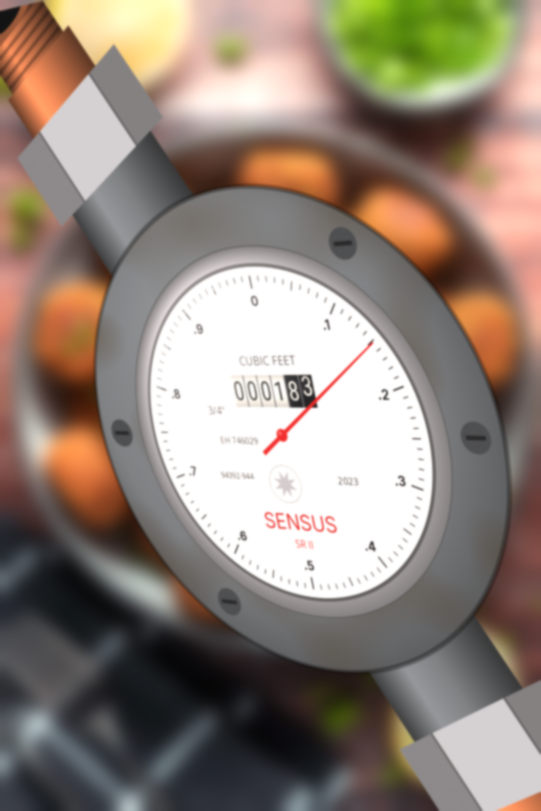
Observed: 183.15 (ft³)
